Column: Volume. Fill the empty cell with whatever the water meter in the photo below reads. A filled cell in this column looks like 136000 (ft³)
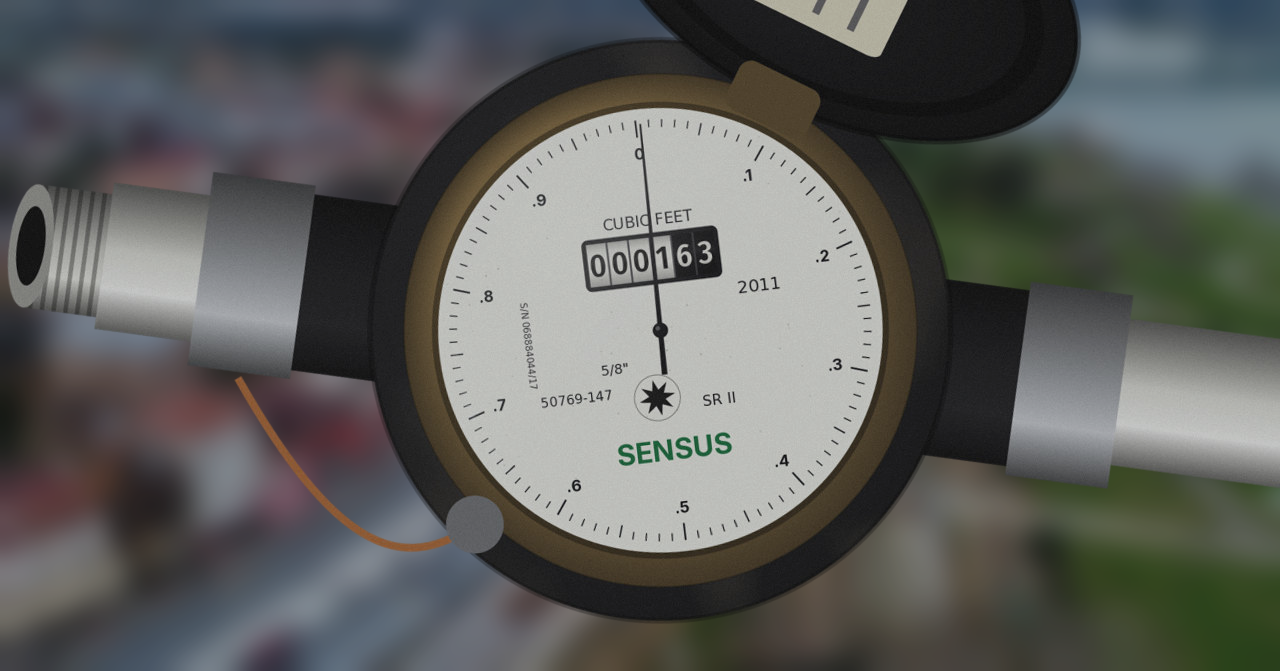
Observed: 163.00 (ft³)
